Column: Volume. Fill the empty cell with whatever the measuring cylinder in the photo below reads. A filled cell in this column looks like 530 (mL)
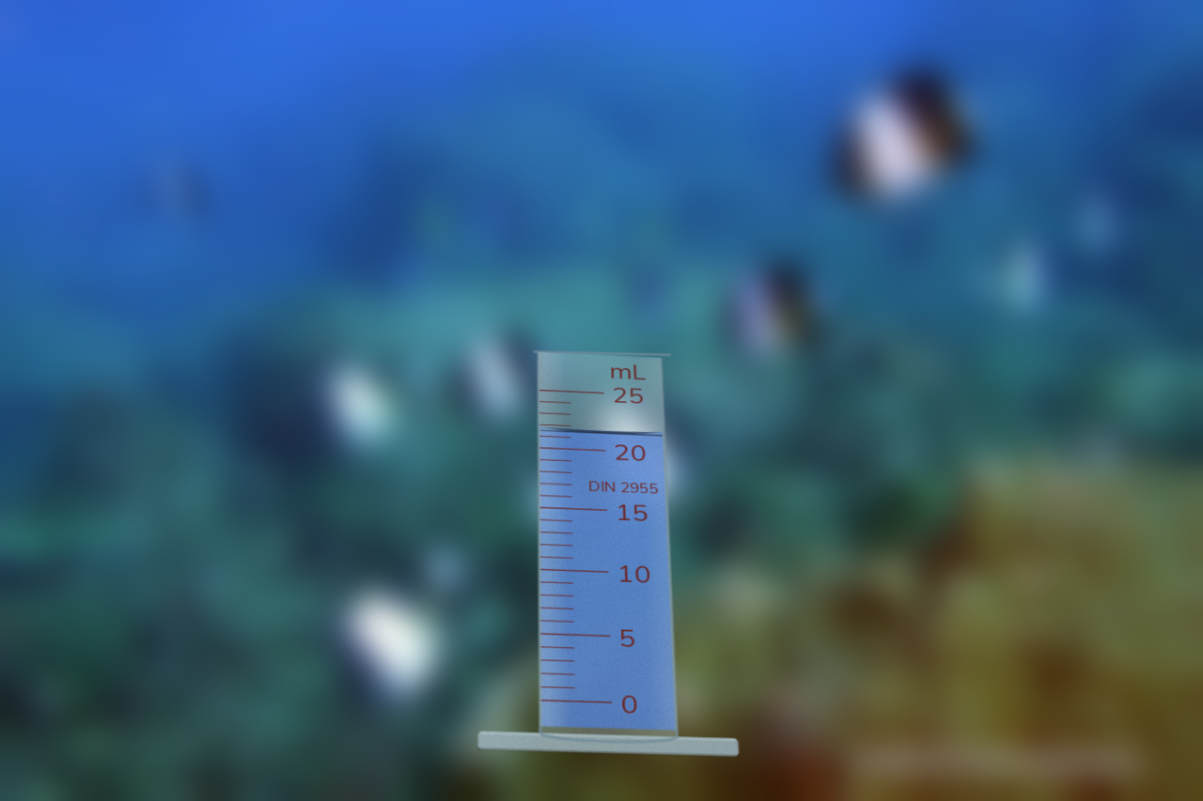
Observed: 21.5 (mL)
